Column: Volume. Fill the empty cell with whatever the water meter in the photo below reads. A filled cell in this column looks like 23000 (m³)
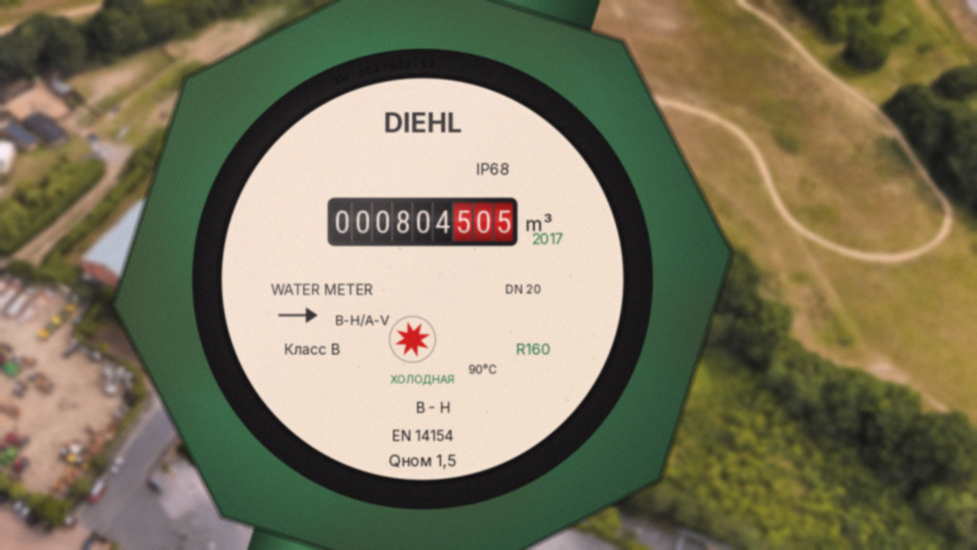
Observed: 804.505 (m³)
